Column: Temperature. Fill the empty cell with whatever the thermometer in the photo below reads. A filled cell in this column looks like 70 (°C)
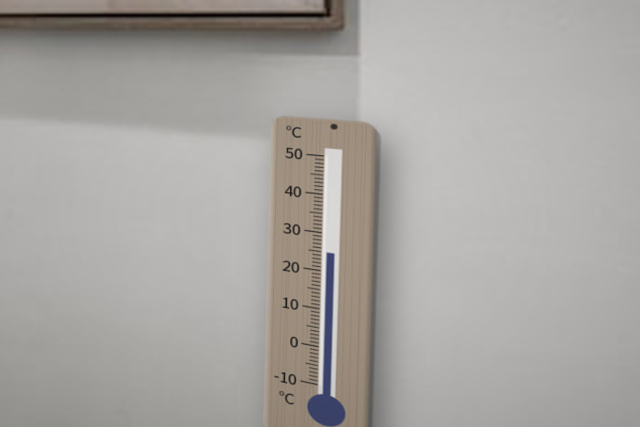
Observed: 25 (°C)
